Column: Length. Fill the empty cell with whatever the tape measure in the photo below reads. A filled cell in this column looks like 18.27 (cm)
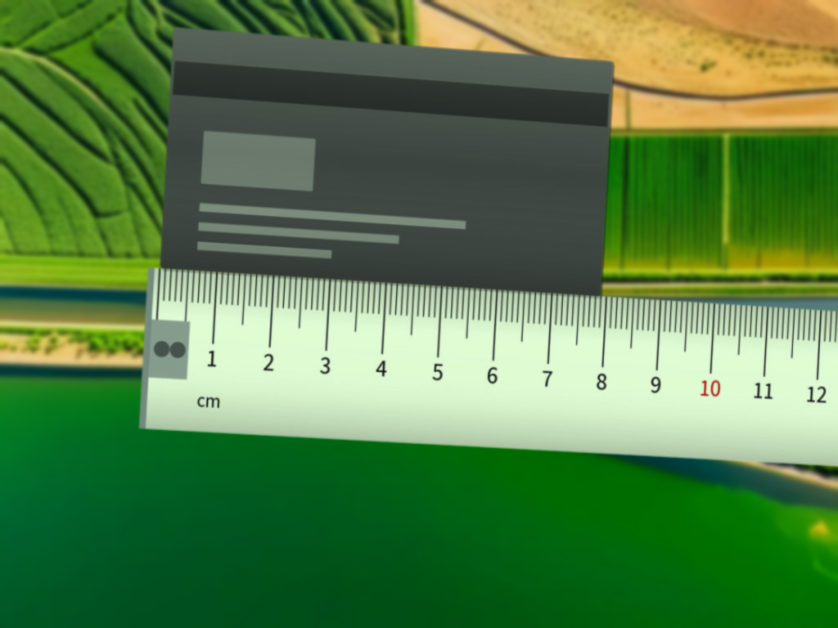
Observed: 7.9 (cm)
